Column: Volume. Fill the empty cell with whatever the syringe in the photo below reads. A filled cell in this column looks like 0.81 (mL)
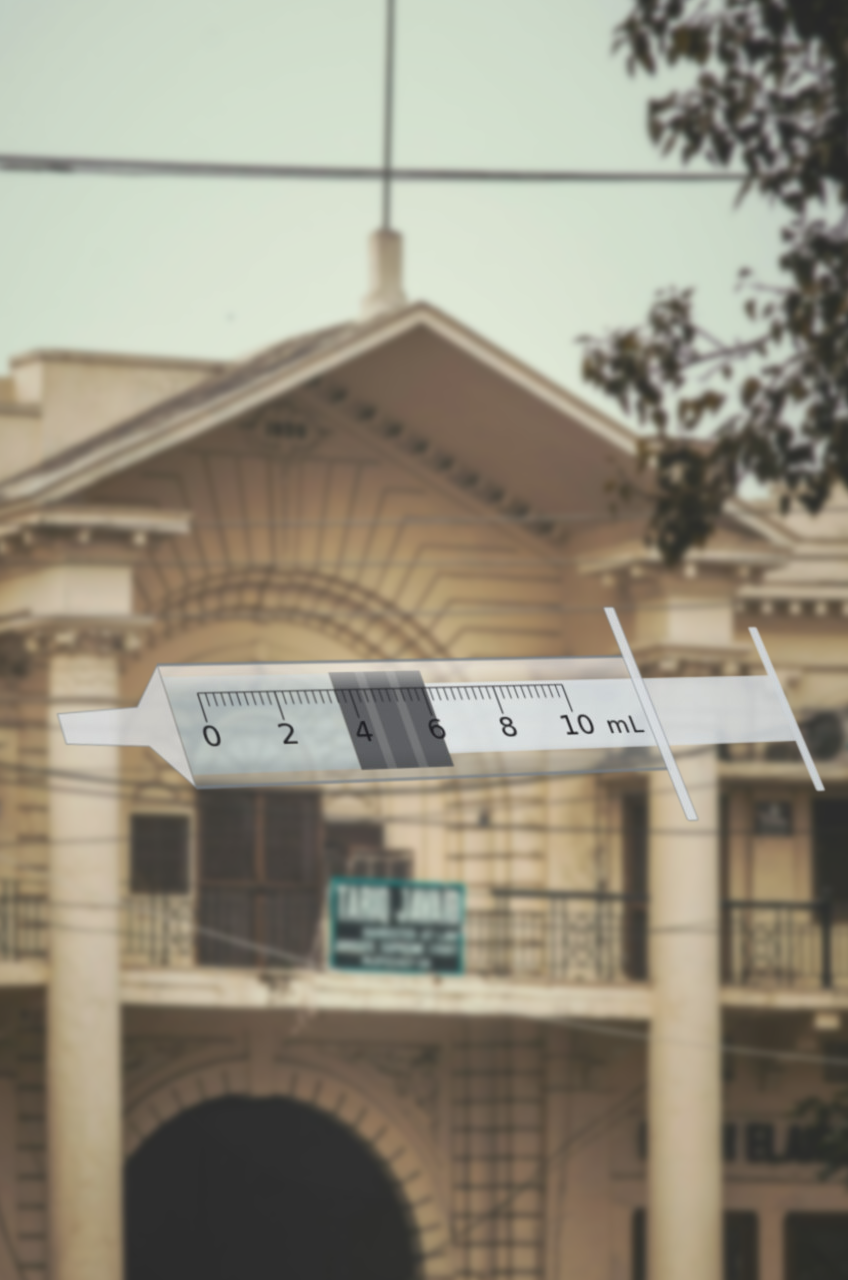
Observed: 3.6 (mL)
